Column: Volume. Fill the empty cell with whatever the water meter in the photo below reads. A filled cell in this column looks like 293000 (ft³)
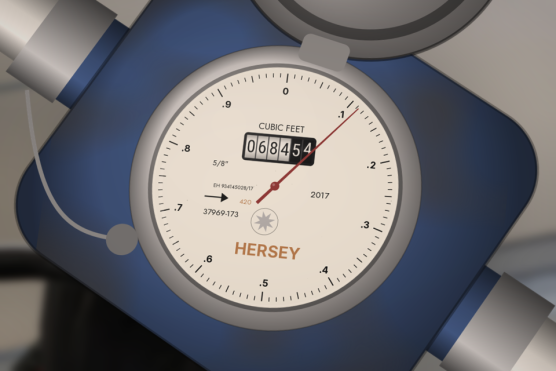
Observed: 68454.11 (ft³)
